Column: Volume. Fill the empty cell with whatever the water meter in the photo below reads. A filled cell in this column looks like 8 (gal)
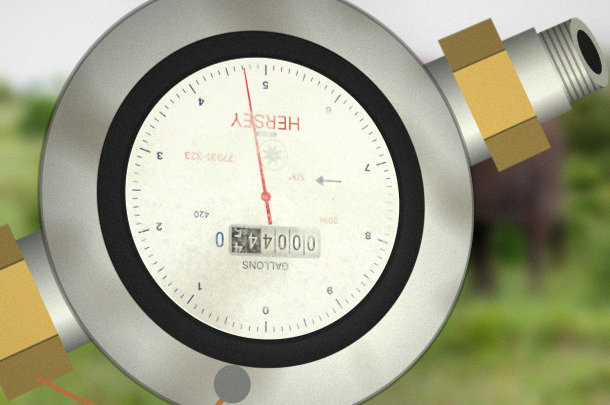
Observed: 4444.7 (gal)
